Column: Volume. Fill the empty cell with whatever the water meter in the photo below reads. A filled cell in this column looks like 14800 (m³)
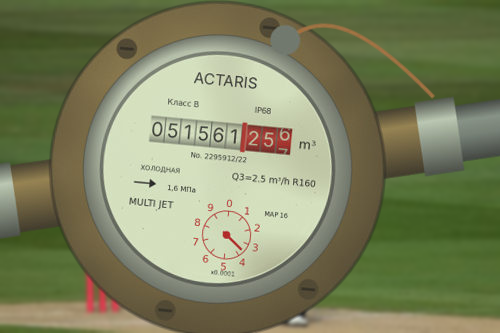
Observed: 51561.2563 (m³)
